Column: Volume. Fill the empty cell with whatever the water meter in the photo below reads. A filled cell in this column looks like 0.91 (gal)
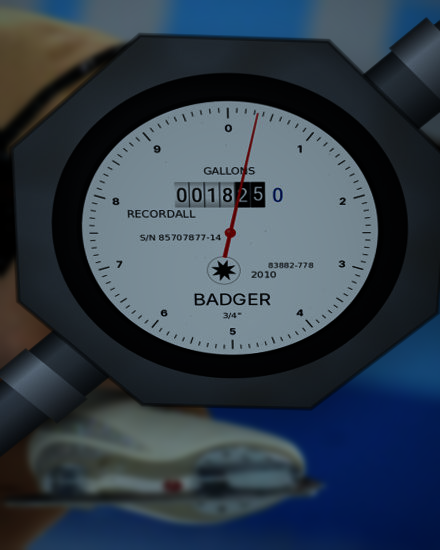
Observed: 18250.3 (gal)
